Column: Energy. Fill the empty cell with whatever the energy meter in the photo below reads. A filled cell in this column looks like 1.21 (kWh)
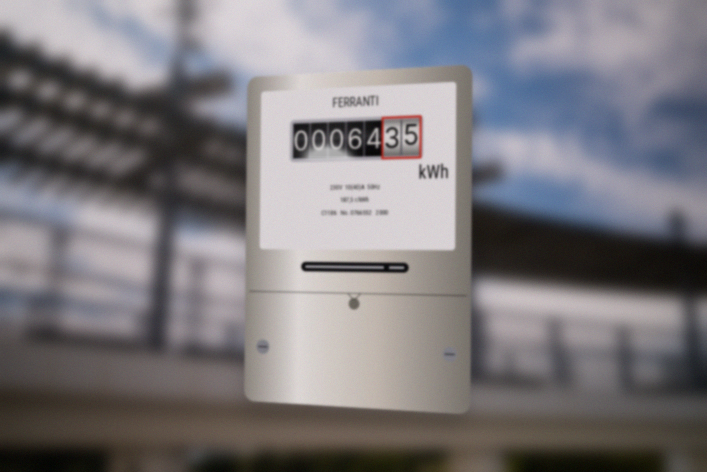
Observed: 64.35 (kWh)
